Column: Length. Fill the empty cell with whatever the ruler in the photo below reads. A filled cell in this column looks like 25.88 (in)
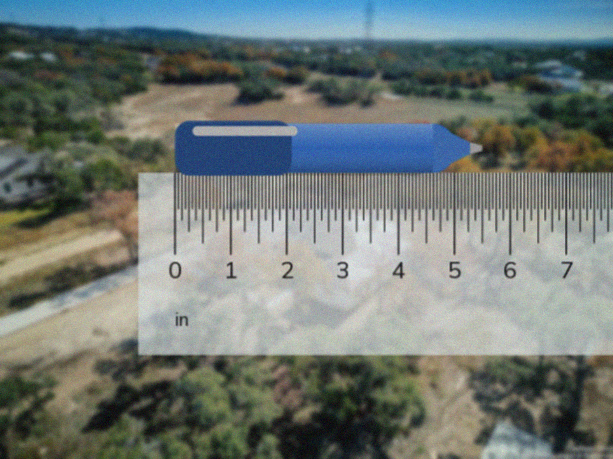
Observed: 5.5 (in)
